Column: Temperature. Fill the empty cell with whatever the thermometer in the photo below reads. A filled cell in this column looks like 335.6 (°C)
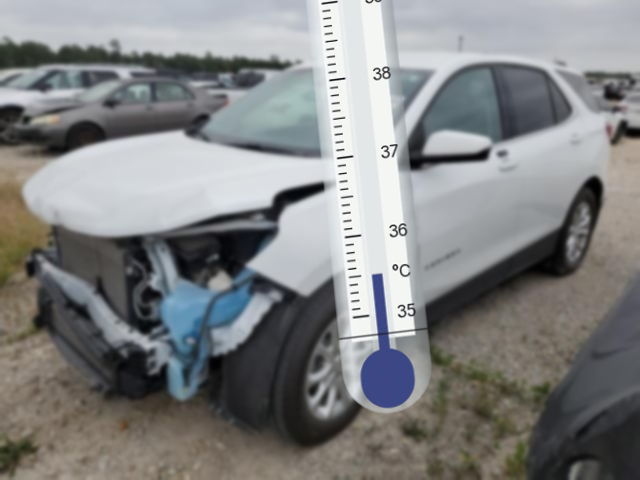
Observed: 35.5 (°C)
